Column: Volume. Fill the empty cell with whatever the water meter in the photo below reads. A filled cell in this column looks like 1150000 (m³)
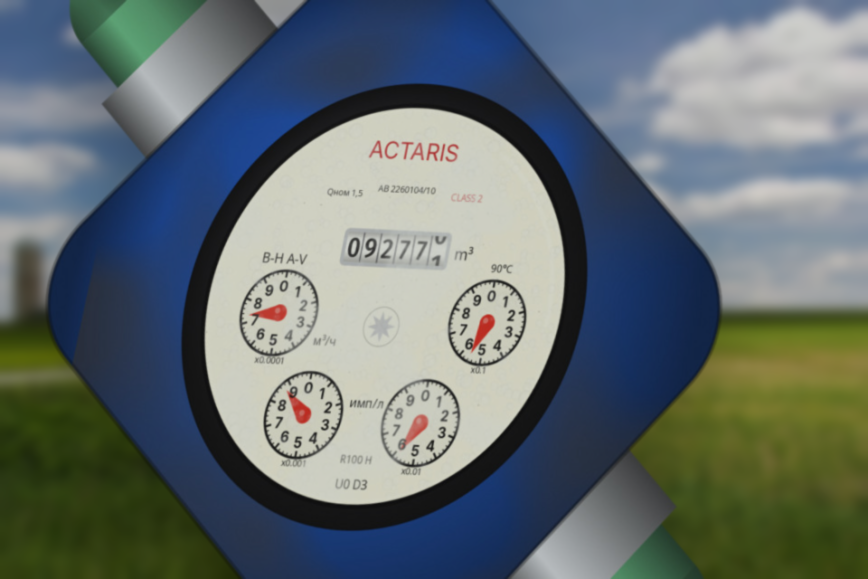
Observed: 92770.5587 (m³)
